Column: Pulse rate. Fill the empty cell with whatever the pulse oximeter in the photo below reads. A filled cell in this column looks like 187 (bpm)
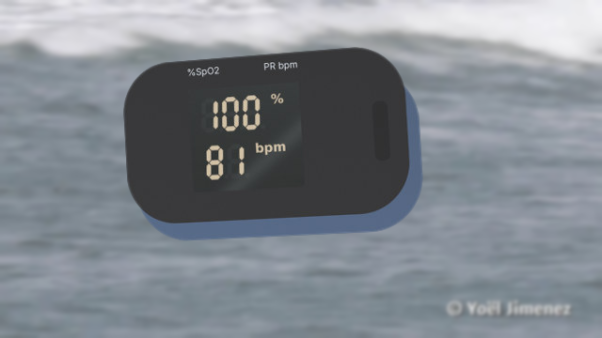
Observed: 81 (bpm)
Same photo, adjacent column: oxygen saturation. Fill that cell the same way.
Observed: 100 (%)
